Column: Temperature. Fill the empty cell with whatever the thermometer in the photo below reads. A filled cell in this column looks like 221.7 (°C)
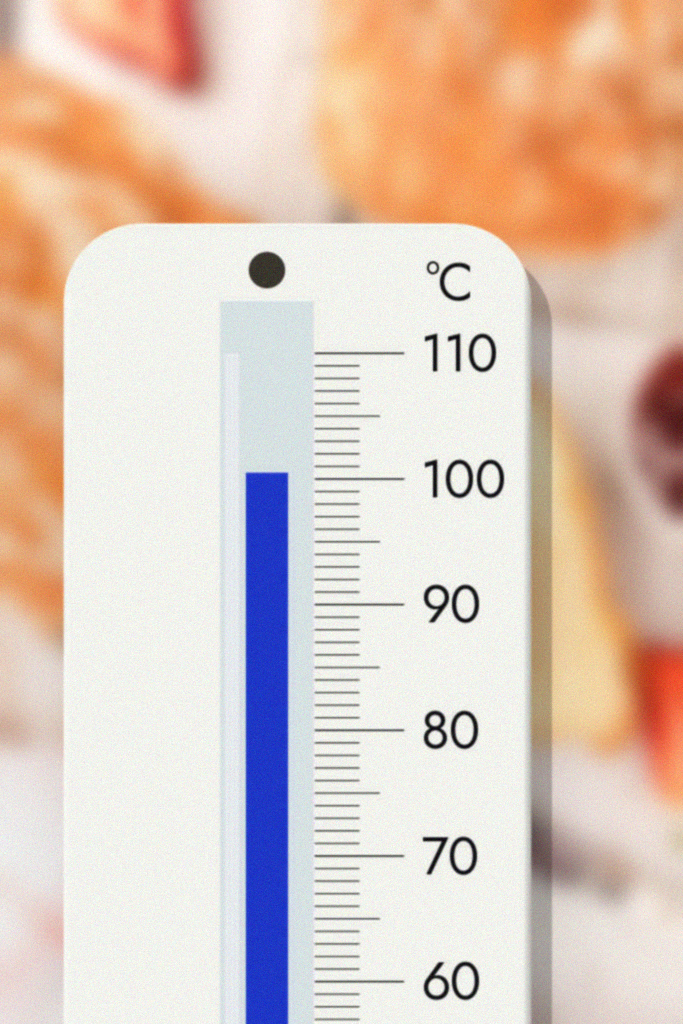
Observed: 100.5 (°C)
